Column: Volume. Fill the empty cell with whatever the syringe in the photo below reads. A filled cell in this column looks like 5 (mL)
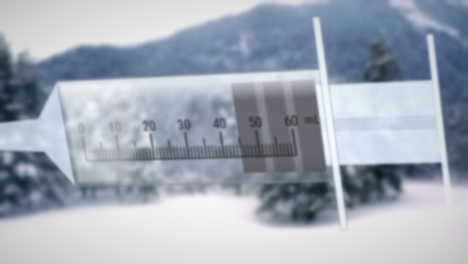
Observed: 45 (mL)
